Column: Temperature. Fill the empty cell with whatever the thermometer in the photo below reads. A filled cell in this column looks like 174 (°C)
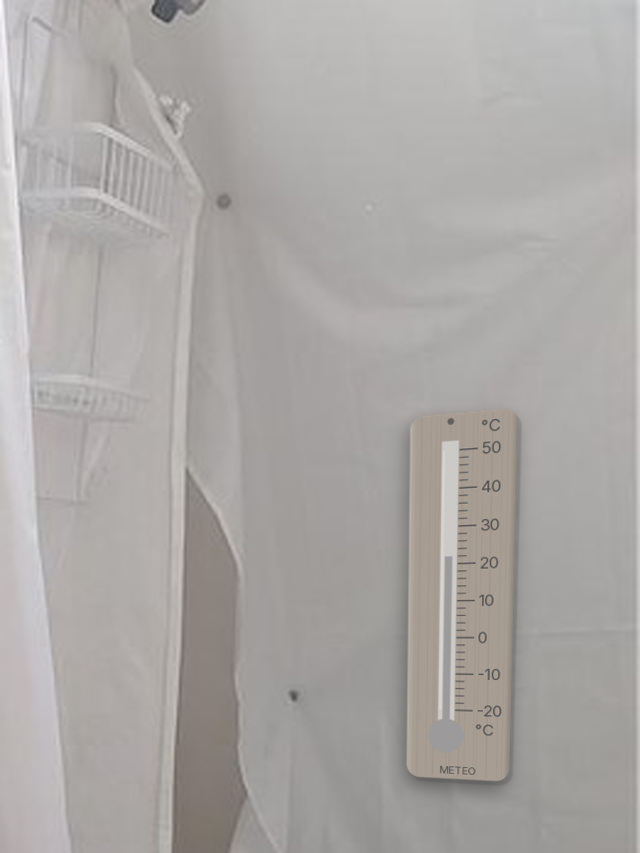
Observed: 22 (°C)
